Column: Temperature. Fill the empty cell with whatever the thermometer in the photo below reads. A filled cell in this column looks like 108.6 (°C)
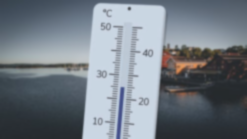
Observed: 25 (°C)
